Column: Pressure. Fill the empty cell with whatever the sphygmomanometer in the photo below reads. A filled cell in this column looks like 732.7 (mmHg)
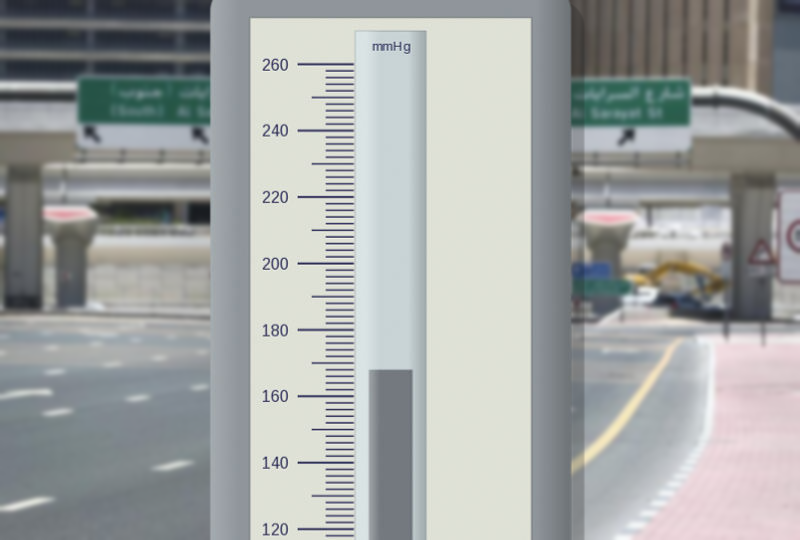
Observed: 168 (mmHg)
